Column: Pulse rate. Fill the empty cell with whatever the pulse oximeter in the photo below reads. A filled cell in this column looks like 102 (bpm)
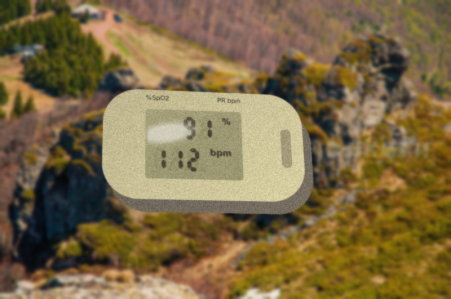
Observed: 112 (bpm)
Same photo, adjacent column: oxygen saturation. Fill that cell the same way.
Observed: 91 (%)
